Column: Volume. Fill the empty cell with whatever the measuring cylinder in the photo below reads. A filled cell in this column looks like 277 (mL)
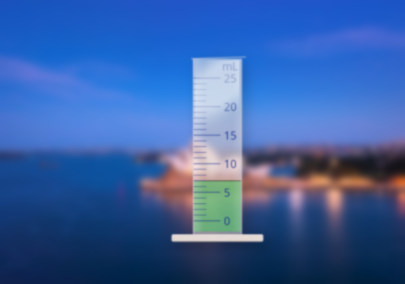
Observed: 7 (mL)
